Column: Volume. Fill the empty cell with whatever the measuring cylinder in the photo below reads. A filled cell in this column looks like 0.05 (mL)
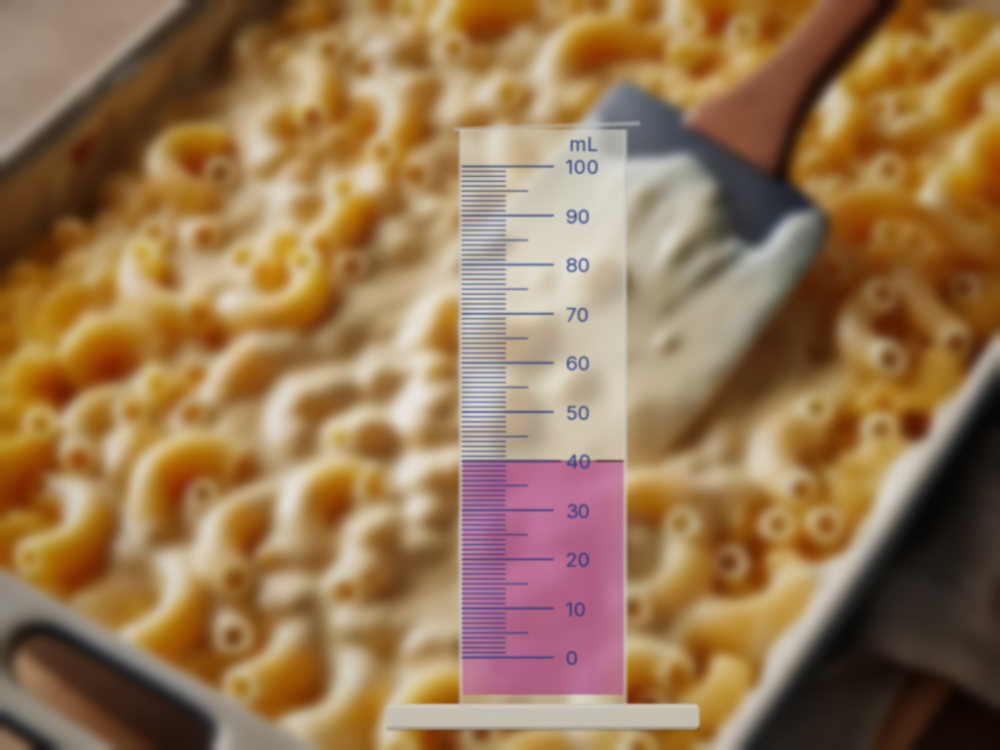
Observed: 40 (mL)
